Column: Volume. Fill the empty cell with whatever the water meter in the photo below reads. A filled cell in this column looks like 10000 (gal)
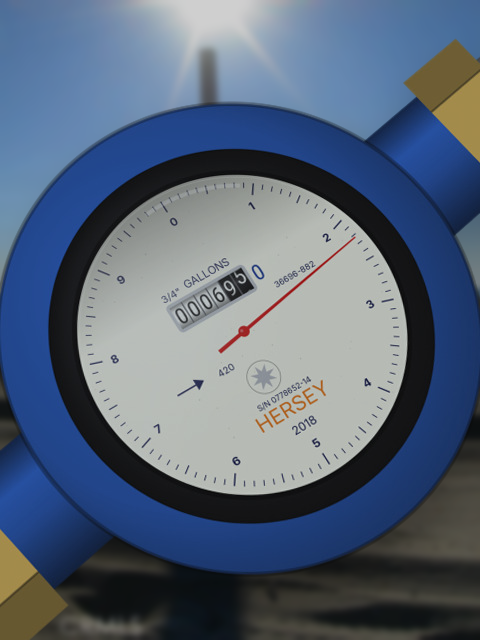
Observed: 6952.2 (gal)
